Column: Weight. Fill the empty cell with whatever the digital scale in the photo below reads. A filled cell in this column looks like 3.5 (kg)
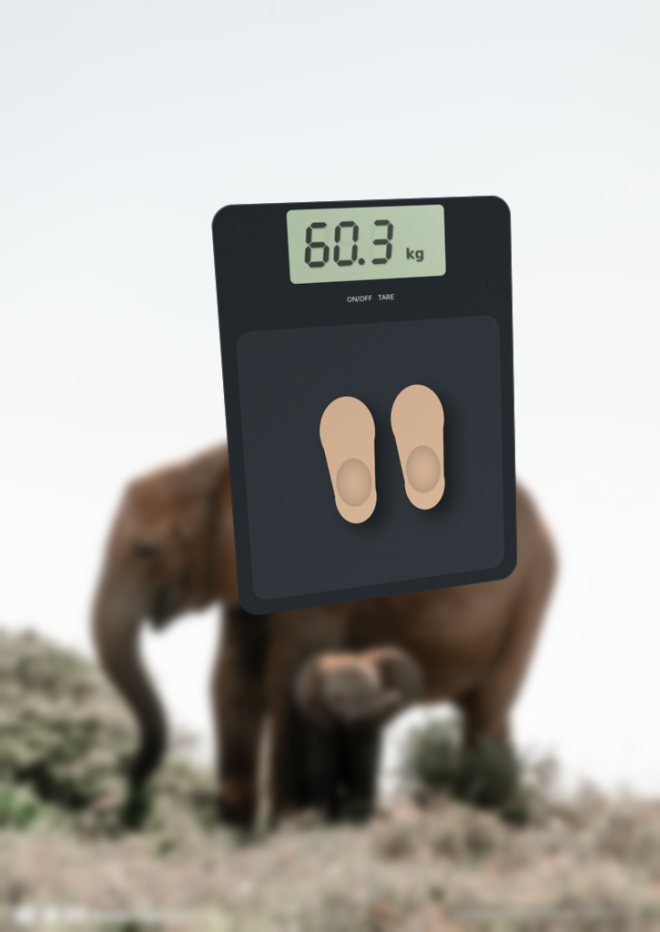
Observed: 60.3 (kg)
